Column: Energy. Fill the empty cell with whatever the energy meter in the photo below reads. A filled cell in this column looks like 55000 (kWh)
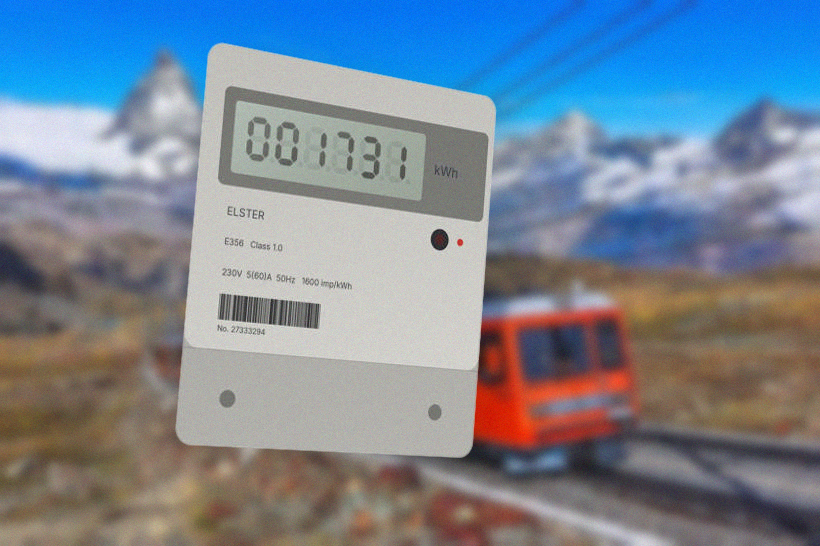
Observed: 1731 (kWh)
